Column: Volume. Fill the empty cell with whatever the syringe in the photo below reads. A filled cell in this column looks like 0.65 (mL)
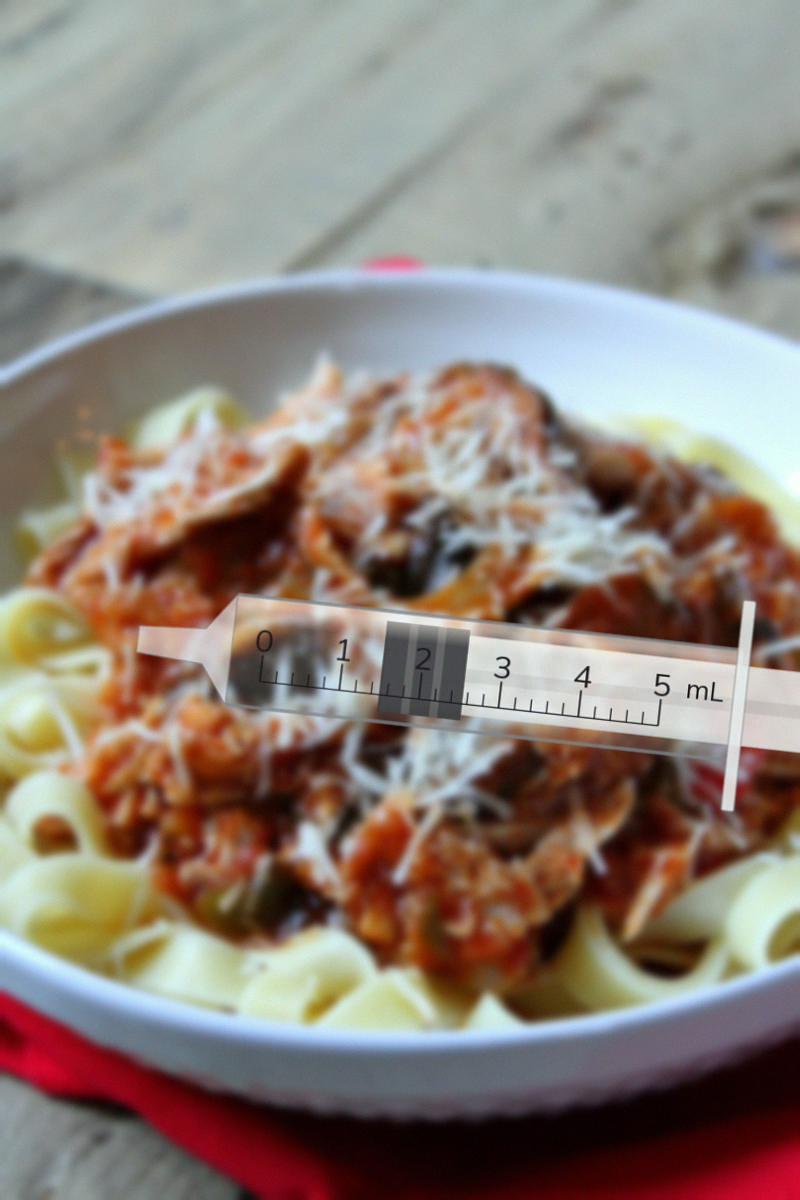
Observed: 1.5 (mL)
